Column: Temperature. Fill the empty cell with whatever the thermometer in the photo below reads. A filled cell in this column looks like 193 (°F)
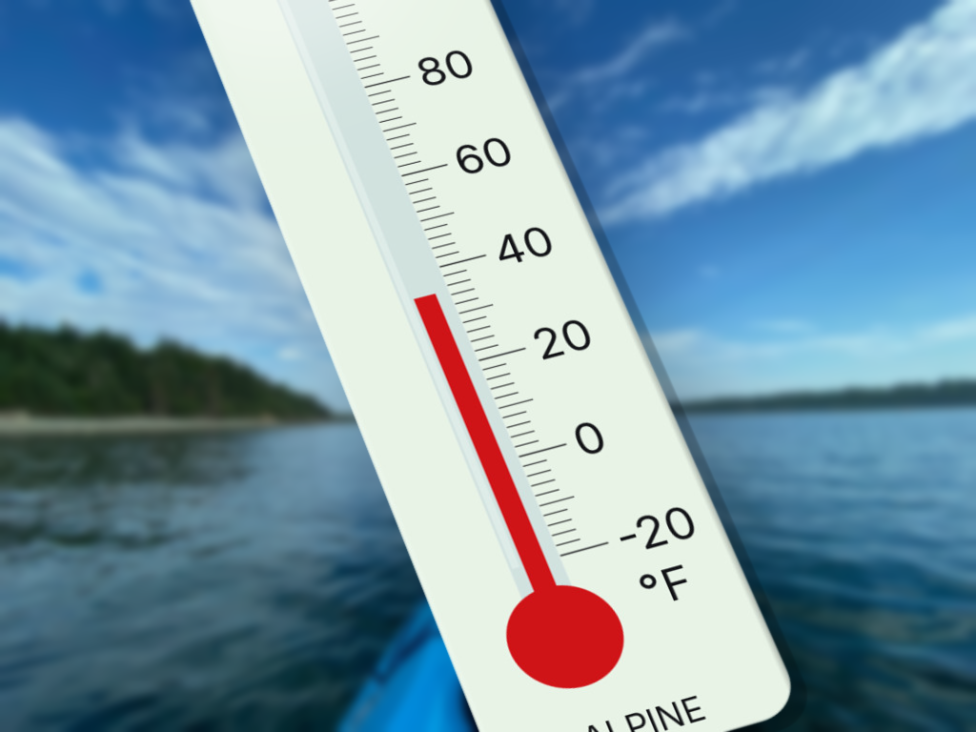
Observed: 35 (°F)
